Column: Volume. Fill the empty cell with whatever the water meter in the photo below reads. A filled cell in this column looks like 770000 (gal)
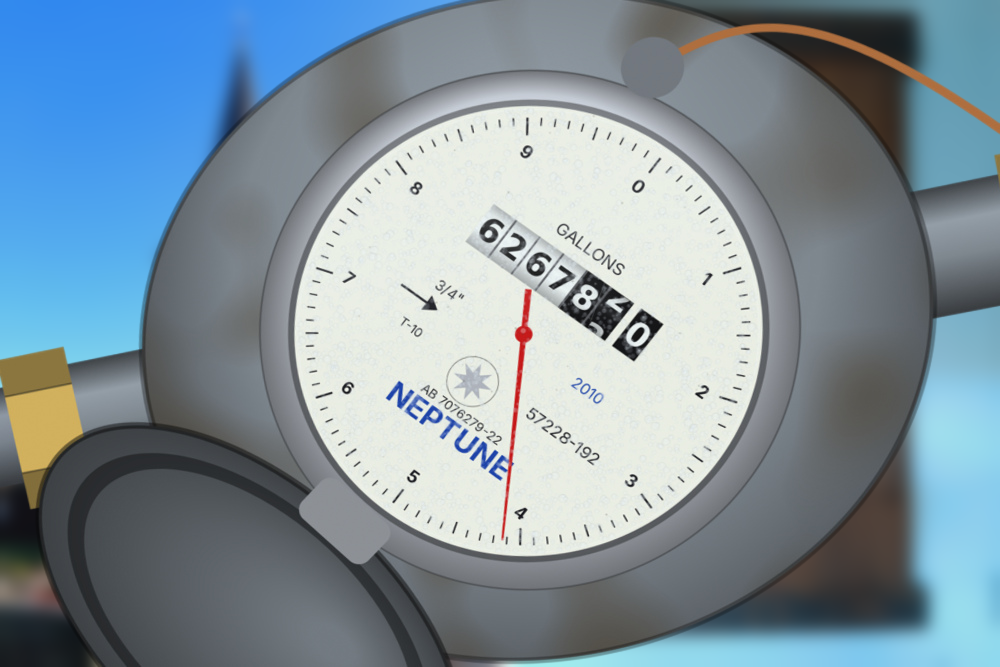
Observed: 6267824.1 (gal)
